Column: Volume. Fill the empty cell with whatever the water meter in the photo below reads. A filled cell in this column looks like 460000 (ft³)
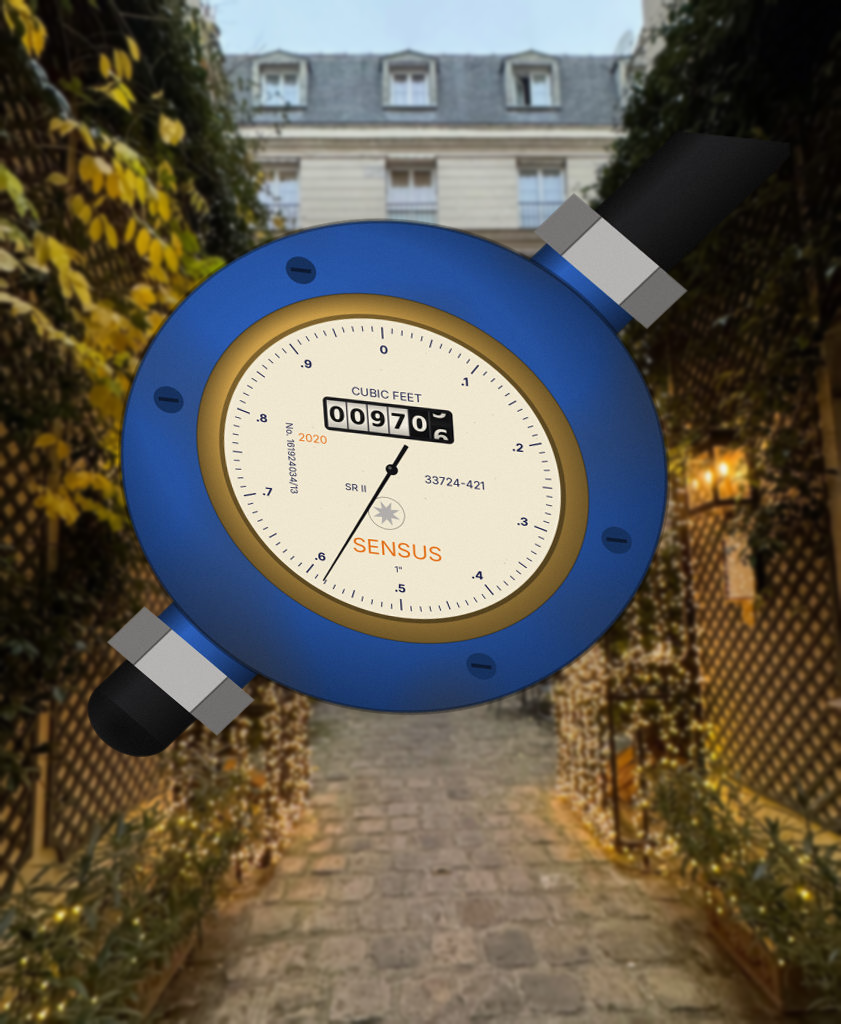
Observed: 9705.58 (ft³)
